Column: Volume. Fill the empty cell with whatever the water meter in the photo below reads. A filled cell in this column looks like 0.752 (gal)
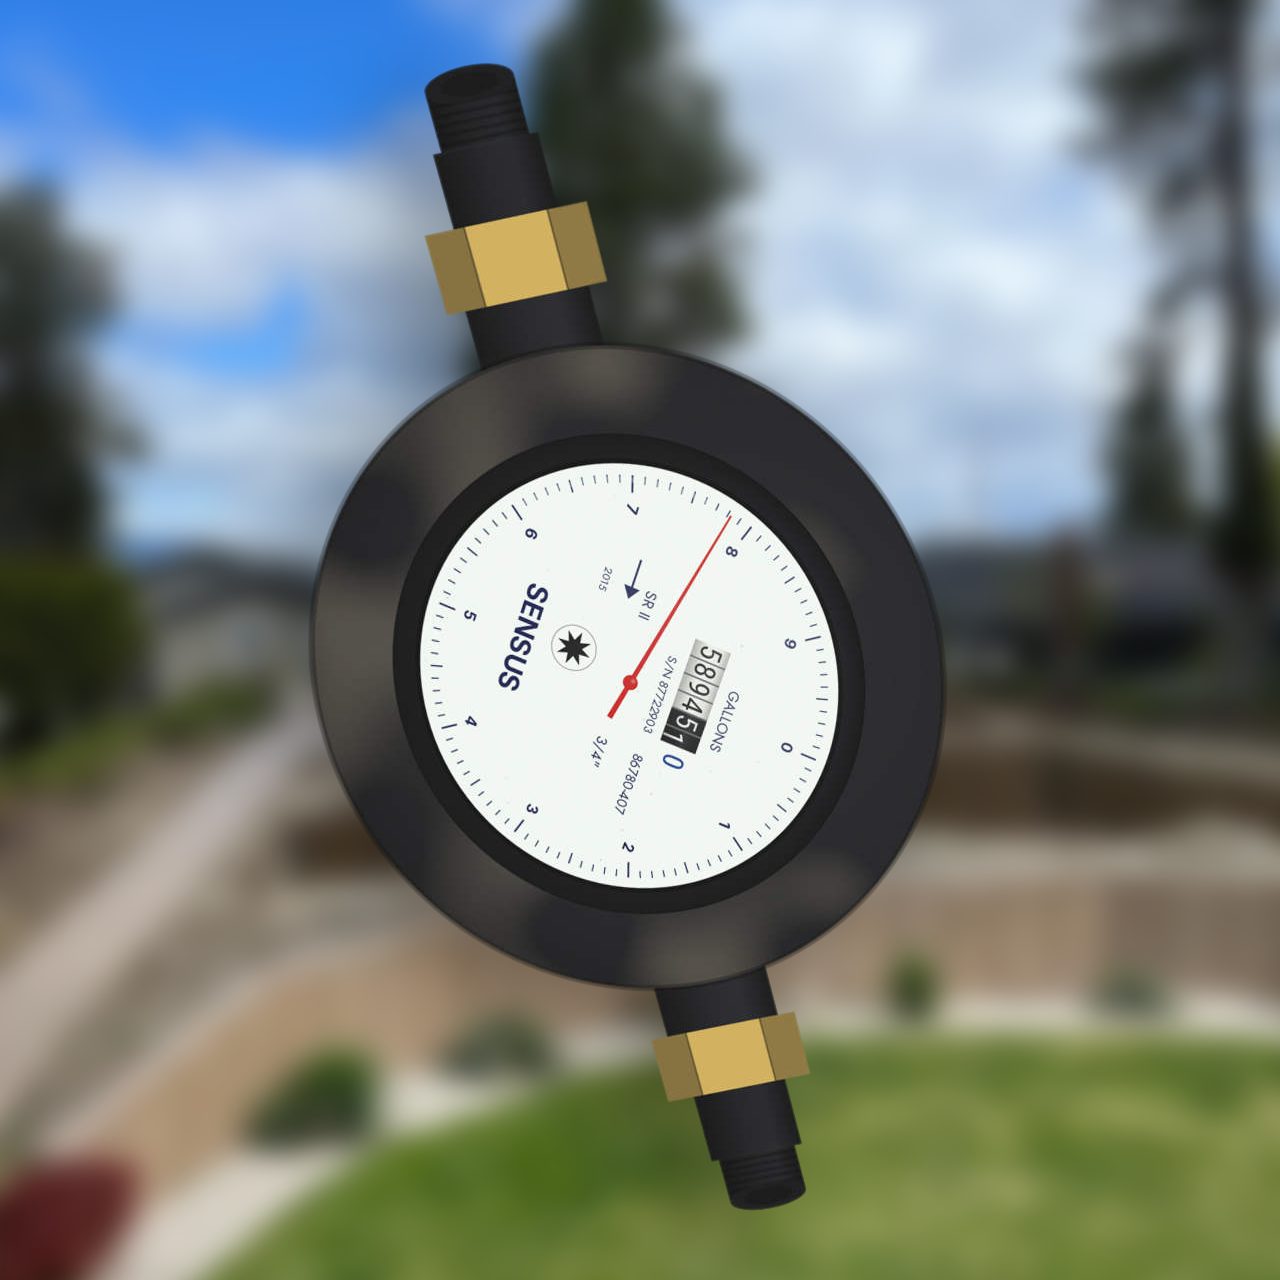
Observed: 5894507.8 (gal)
